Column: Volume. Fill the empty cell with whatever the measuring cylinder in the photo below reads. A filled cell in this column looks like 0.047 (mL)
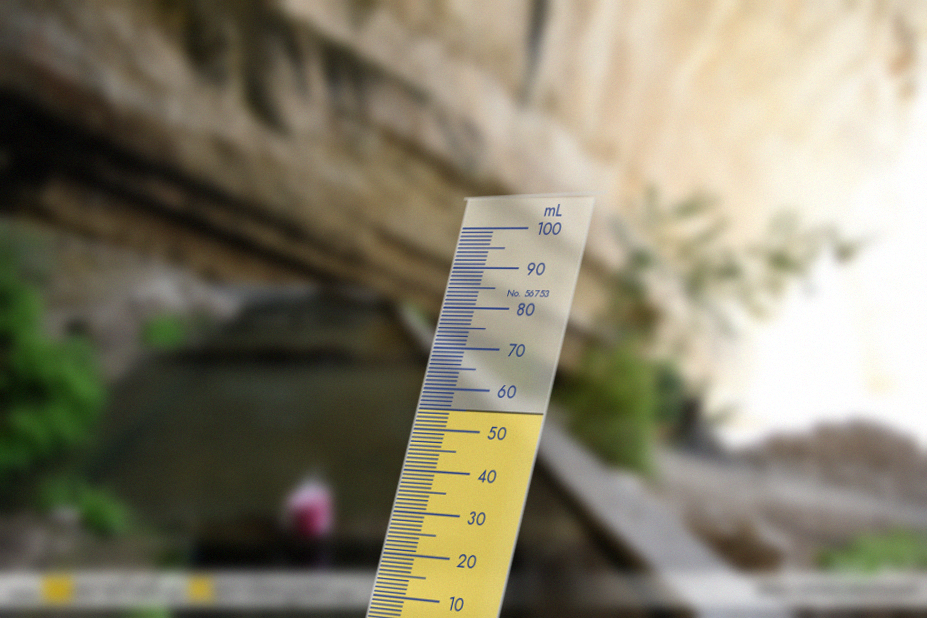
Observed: 55 (mL)
